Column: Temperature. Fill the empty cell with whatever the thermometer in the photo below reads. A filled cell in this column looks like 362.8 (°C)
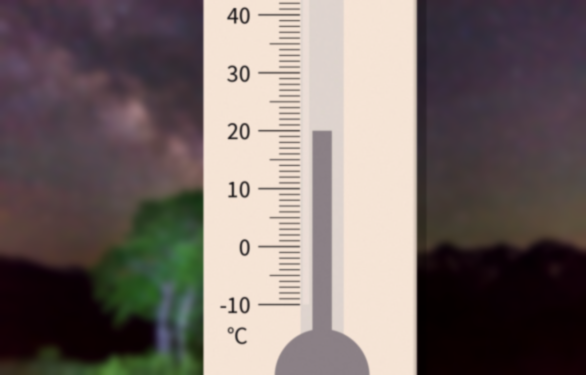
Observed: 20 (°C)
